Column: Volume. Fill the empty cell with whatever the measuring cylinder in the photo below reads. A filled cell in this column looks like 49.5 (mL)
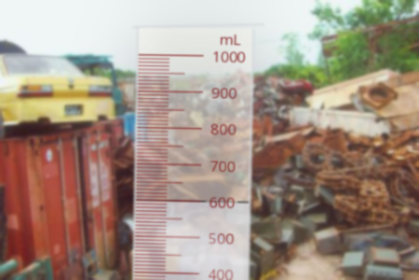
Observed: 600 (mL)
